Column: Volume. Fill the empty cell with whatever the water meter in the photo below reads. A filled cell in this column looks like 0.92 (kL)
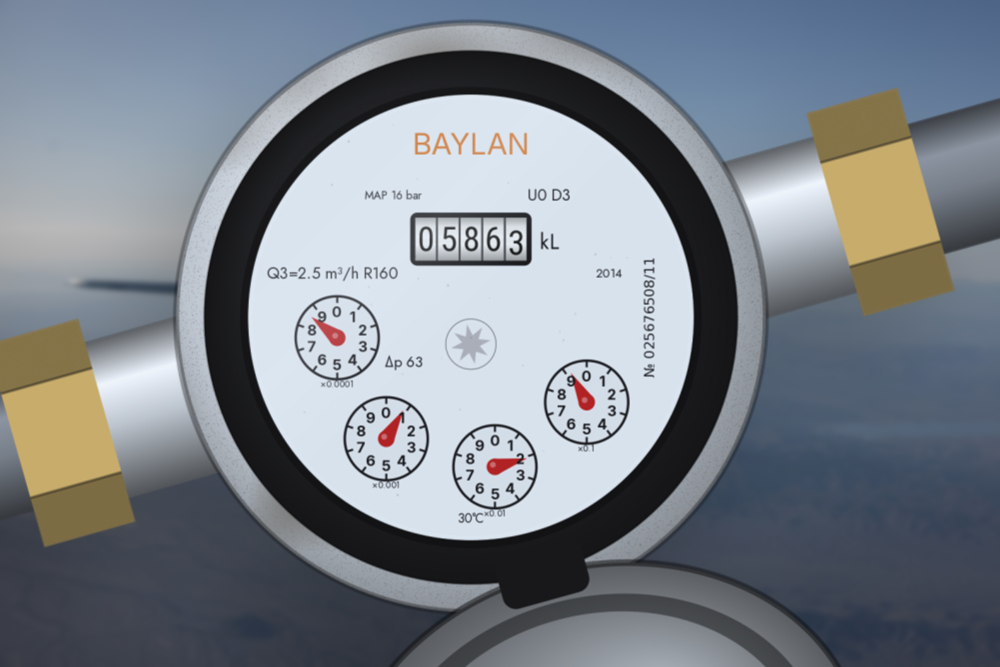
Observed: 5862.9208 (kL)
